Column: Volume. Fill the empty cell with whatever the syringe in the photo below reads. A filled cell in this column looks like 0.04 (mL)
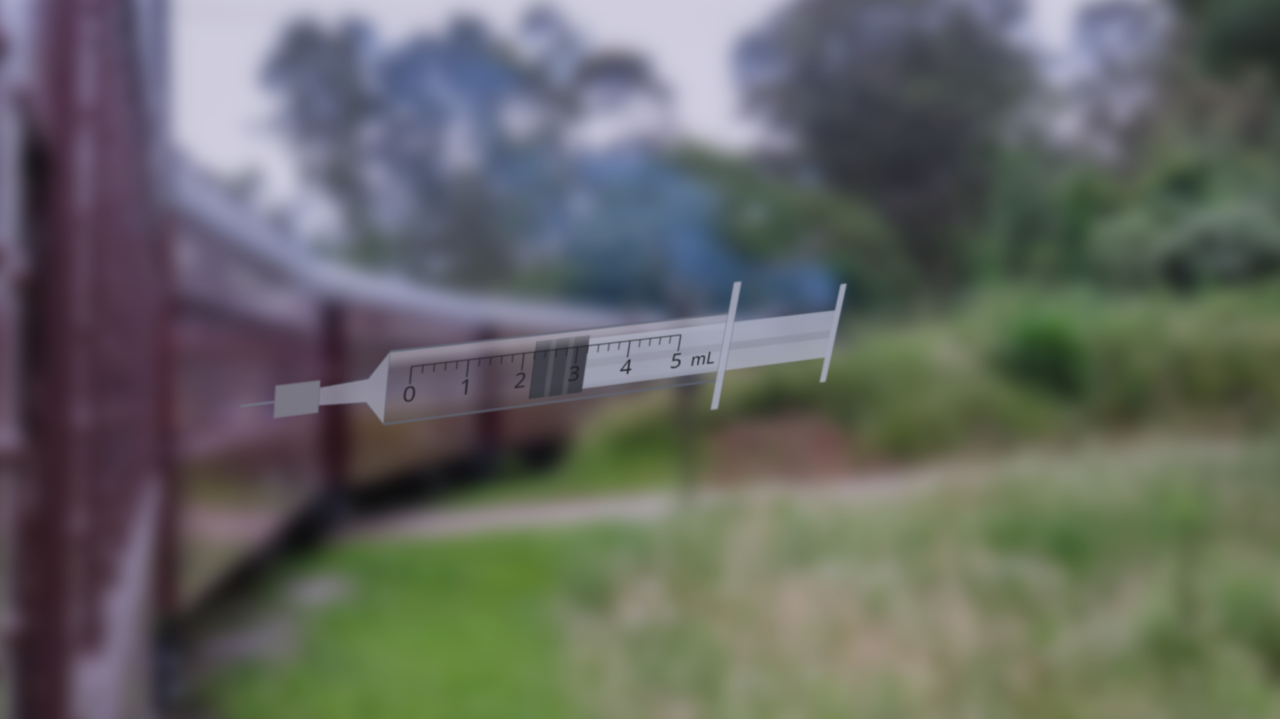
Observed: 2.2 (mL)
